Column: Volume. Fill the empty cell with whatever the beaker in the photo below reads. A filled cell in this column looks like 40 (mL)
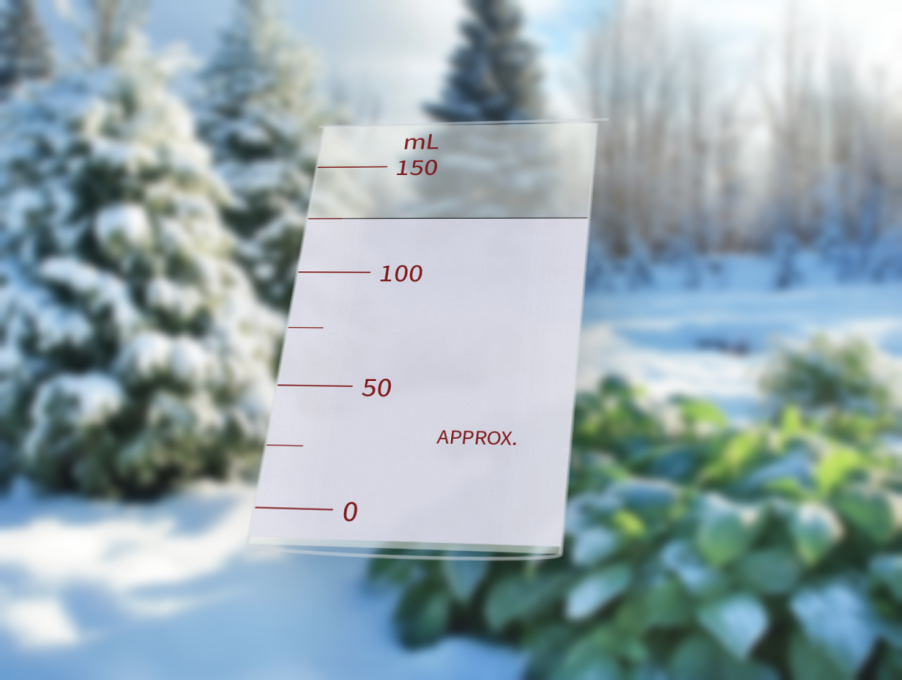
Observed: 125 (mL)
